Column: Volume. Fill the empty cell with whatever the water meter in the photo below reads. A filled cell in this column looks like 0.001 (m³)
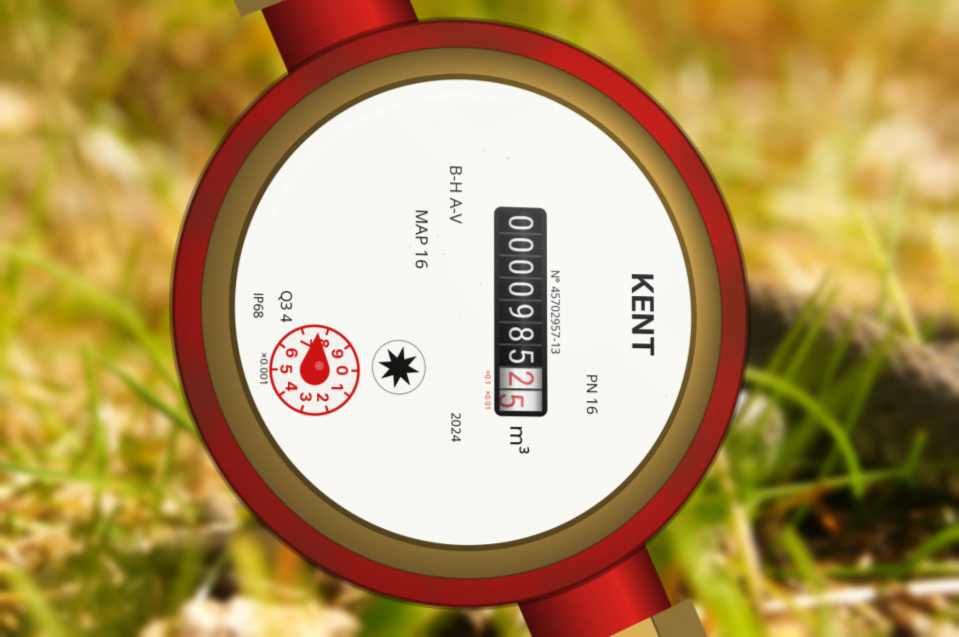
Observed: 985.247 (m³)
